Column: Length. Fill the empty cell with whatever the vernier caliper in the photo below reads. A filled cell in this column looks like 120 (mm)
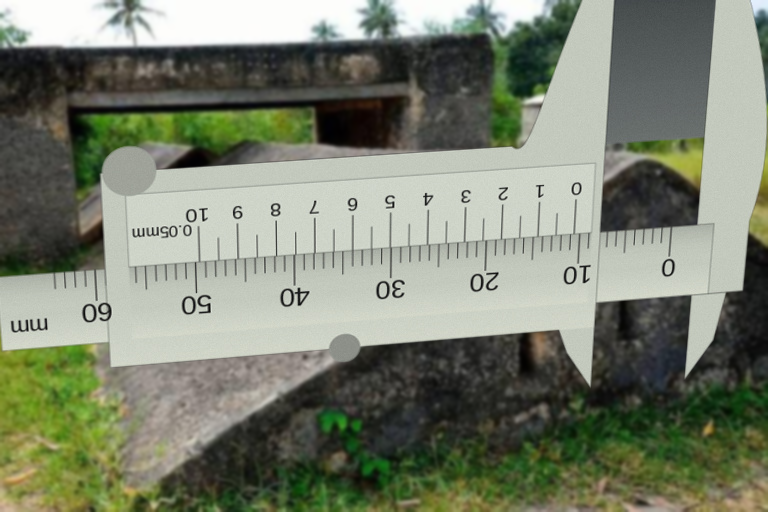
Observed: 10.6 (mm)
